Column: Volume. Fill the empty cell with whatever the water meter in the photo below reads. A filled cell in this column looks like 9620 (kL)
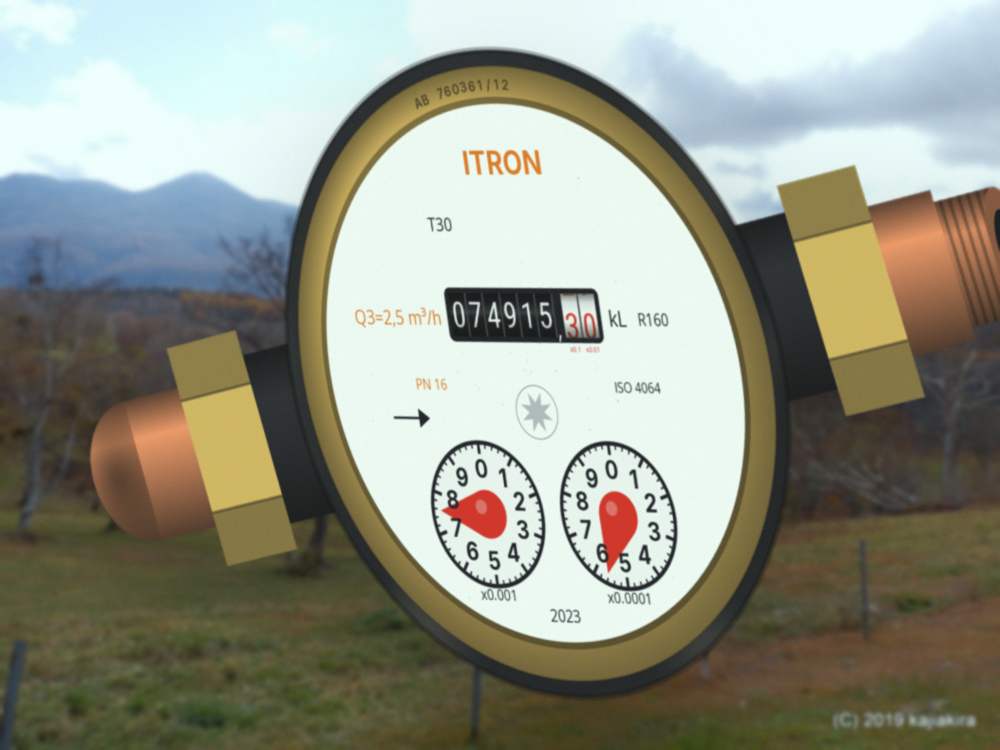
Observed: 74915.2975 (kL)
